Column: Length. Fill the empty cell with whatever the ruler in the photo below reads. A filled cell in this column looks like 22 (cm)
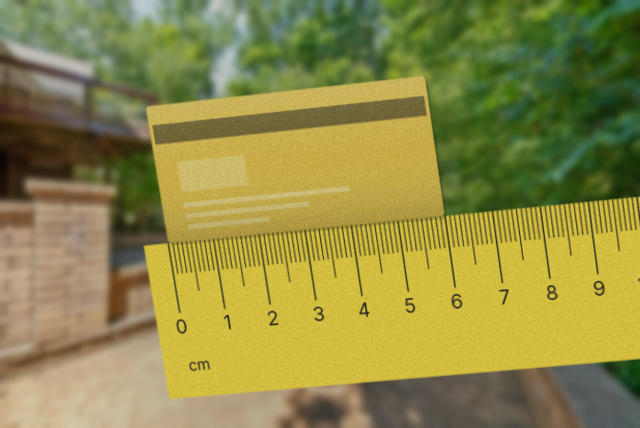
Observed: 6 (cm)
